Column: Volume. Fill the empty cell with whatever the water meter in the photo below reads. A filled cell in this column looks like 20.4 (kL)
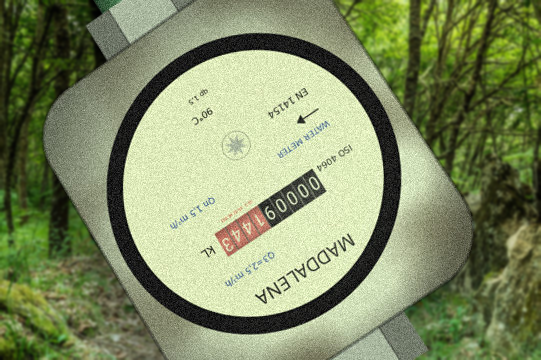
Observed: 9.1443 (kL)
